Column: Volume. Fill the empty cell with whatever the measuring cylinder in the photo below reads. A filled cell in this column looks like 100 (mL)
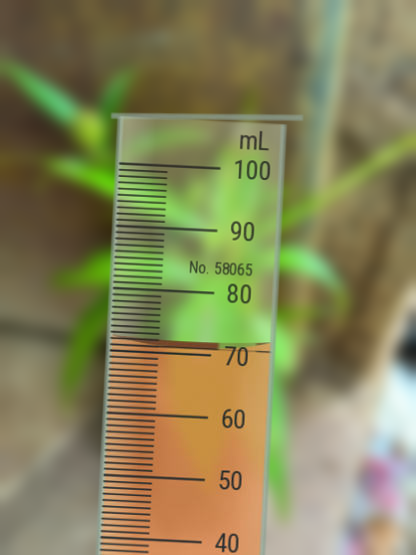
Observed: 71 (mL)
